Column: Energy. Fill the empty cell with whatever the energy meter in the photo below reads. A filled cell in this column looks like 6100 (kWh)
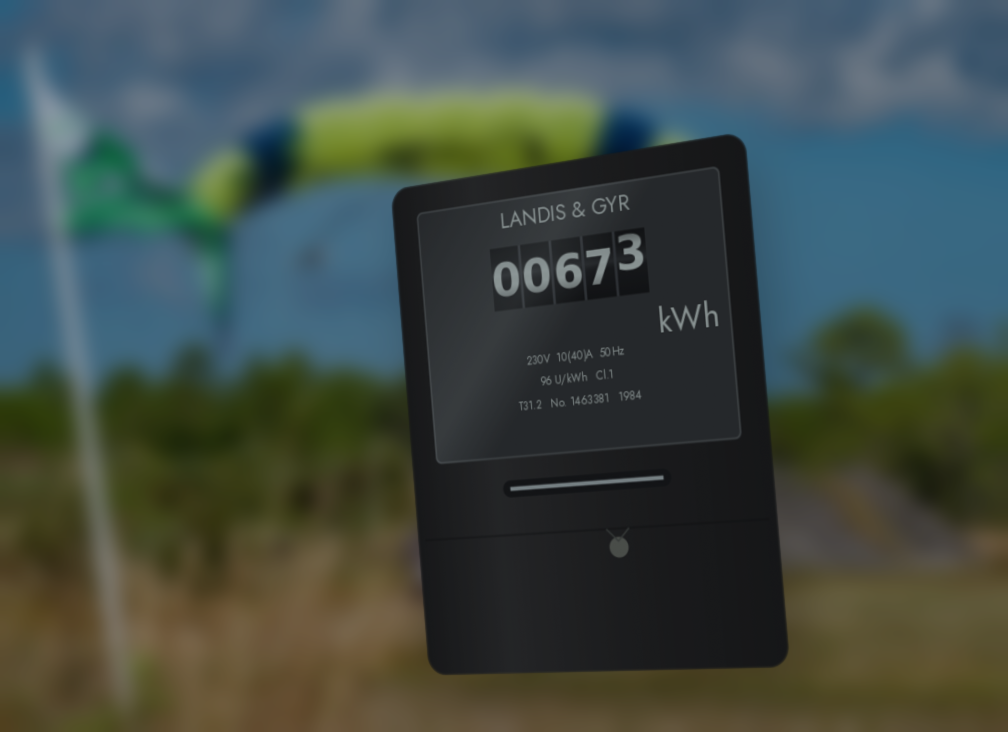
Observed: 673 (kWh)
